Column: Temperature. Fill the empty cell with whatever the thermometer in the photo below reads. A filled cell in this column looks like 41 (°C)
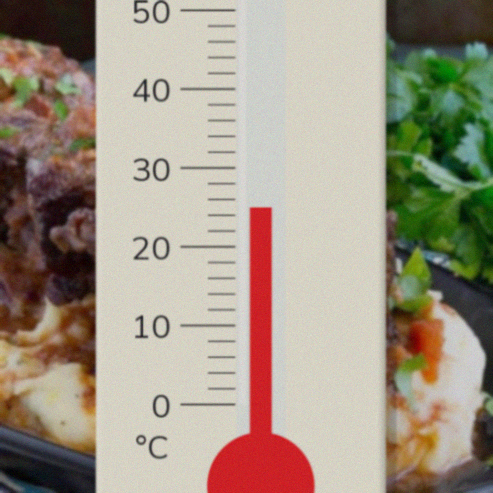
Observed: 25 (°C)
